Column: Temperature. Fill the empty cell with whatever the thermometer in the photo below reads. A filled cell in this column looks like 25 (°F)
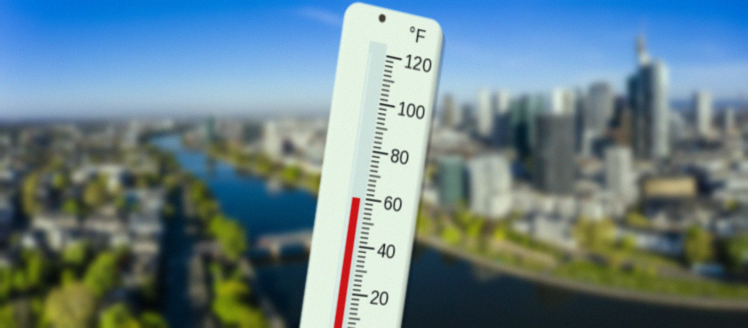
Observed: 60 (°F)
